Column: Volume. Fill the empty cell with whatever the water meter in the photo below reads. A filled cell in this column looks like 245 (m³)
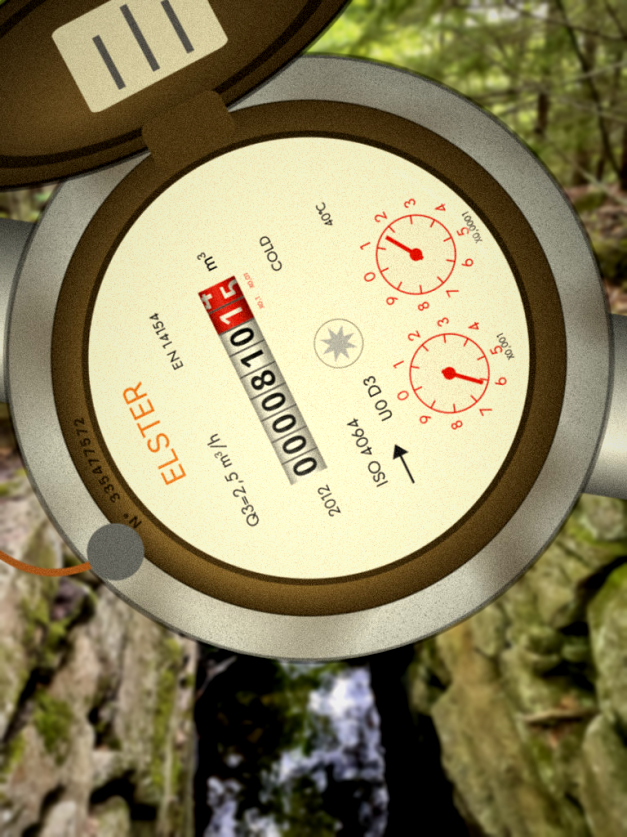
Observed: 810.1461 (m³)
